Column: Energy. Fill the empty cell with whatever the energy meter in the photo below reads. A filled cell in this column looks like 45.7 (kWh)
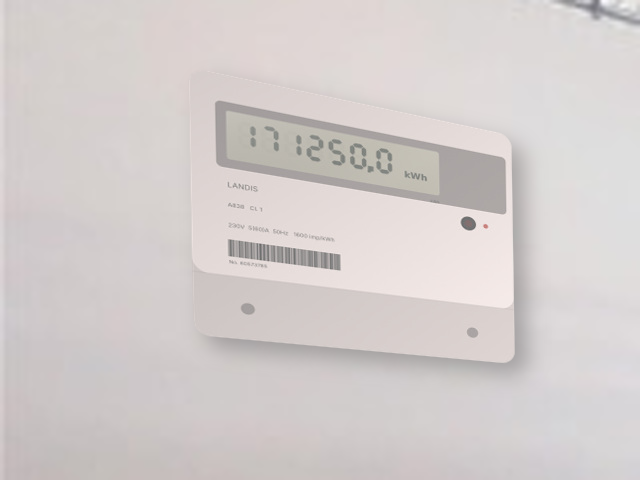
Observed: 171250.0 (kWh)
